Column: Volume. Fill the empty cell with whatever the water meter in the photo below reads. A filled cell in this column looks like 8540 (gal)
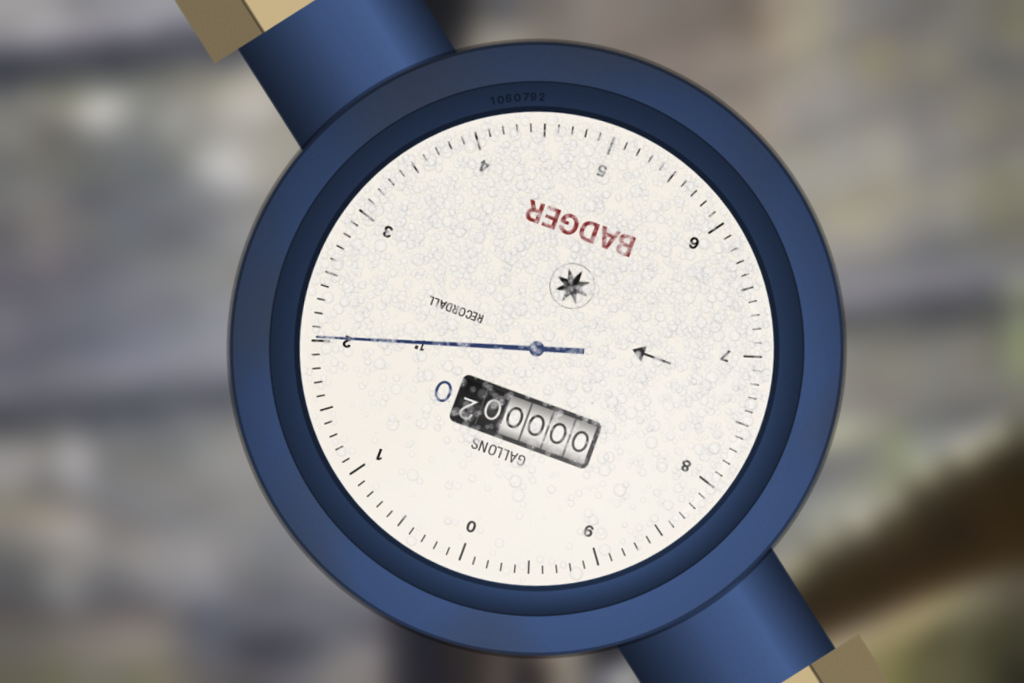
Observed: 22.0 (gal)
